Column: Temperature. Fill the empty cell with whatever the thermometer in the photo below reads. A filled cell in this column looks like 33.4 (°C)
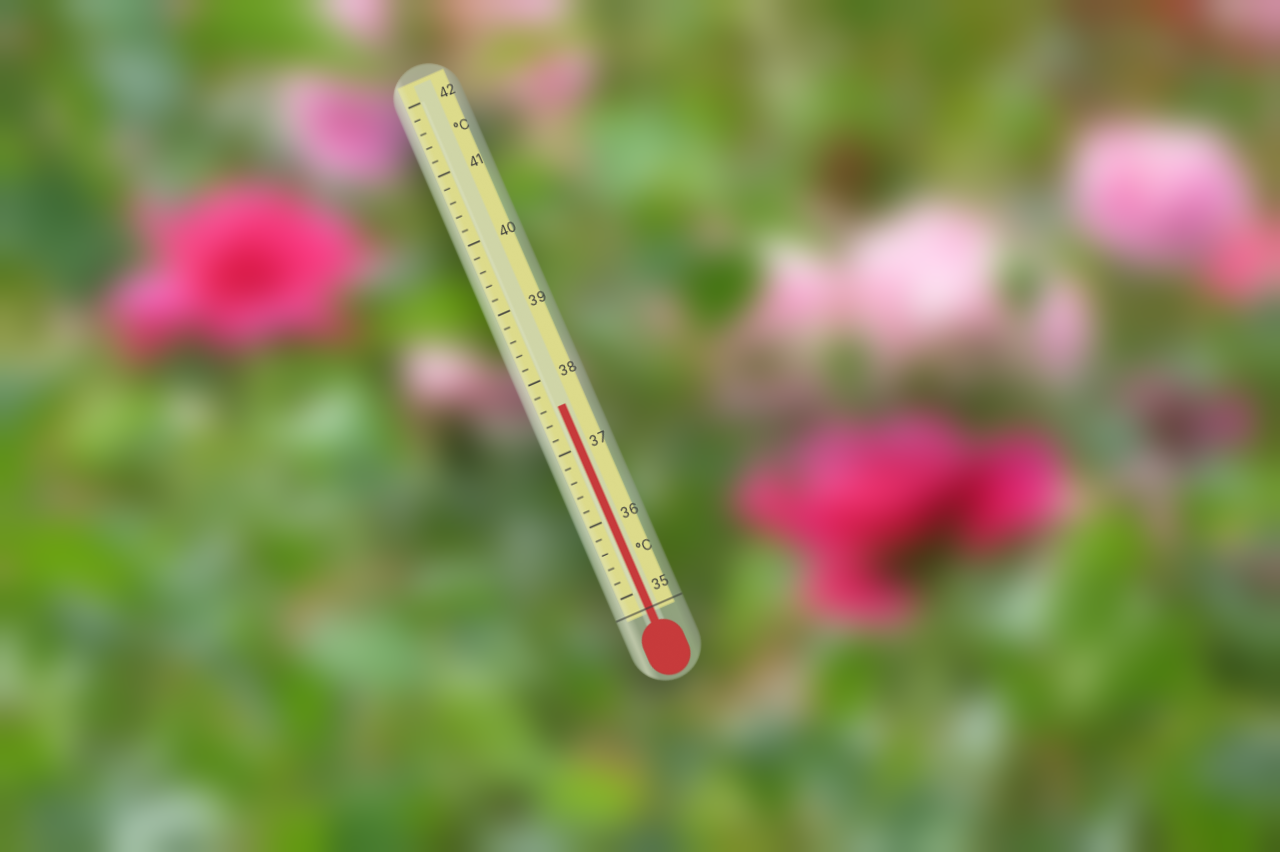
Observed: 37.6 (°C)
